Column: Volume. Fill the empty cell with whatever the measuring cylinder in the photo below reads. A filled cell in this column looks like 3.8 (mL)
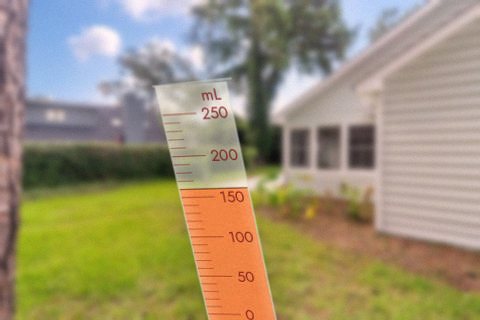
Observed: 160 (mL)
